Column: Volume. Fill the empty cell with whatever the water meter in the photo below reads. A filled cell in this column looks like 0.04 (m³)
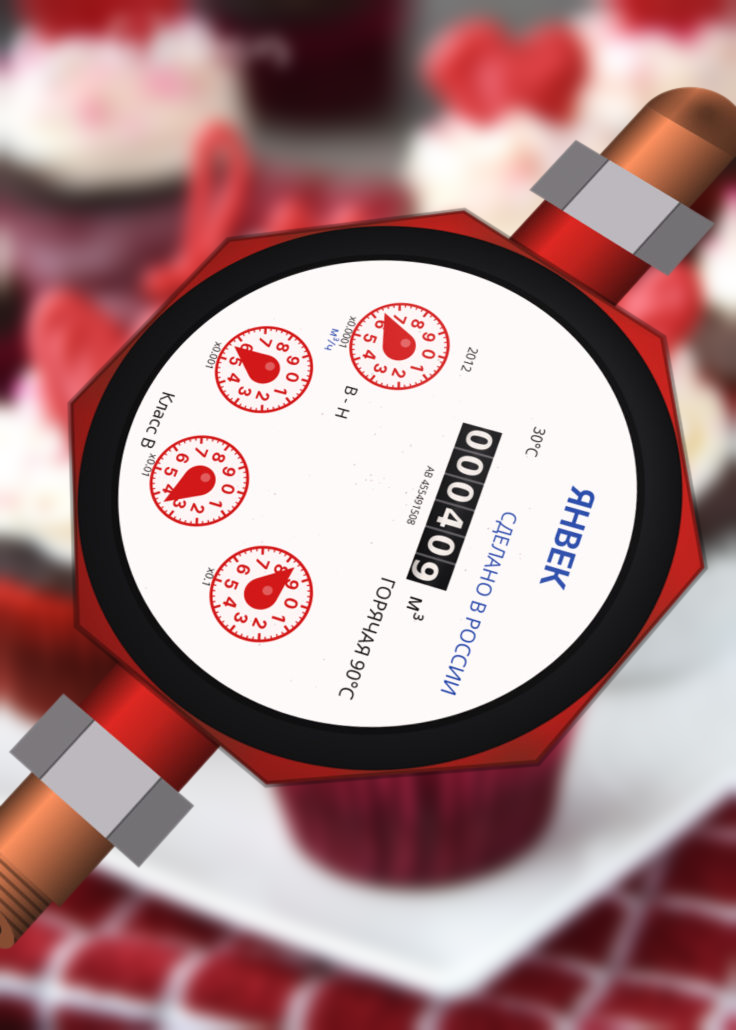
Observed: 408.8356 (m³)
